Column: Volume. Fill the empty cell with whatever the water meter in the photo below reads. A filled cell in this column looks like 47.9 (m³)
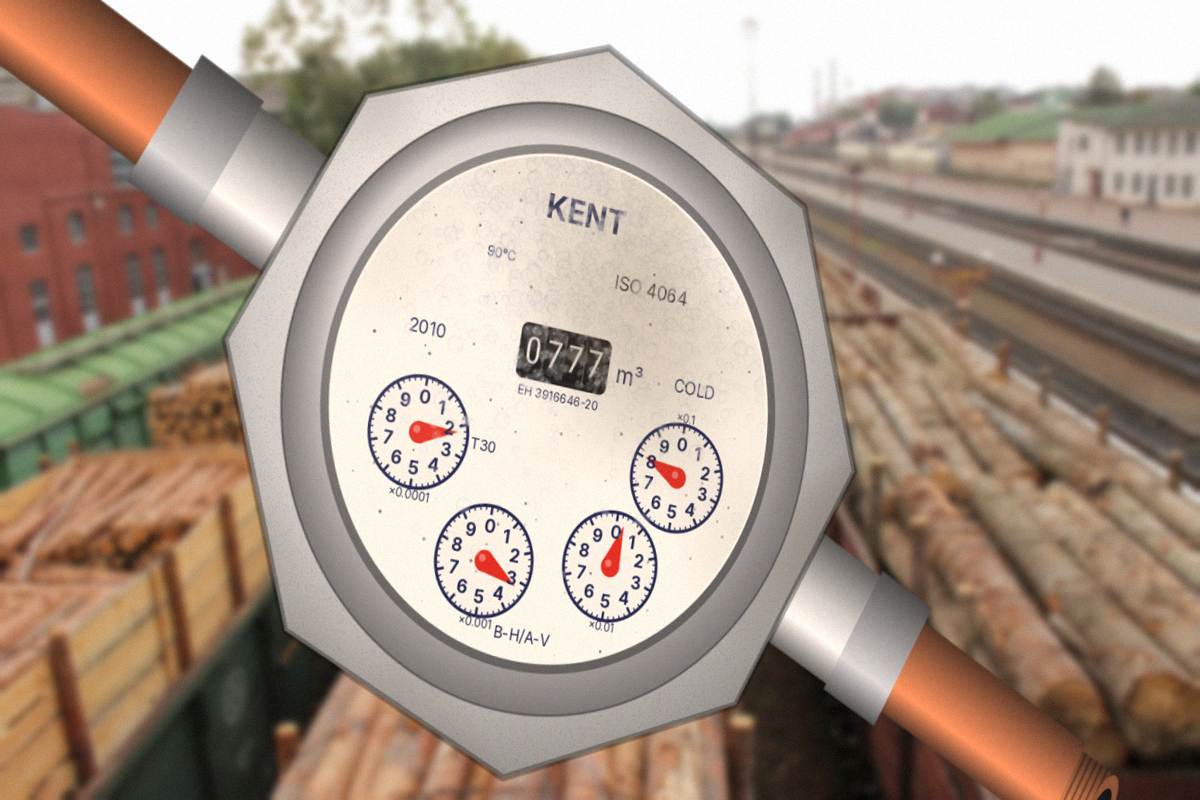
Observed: 777.8032 (m³)
